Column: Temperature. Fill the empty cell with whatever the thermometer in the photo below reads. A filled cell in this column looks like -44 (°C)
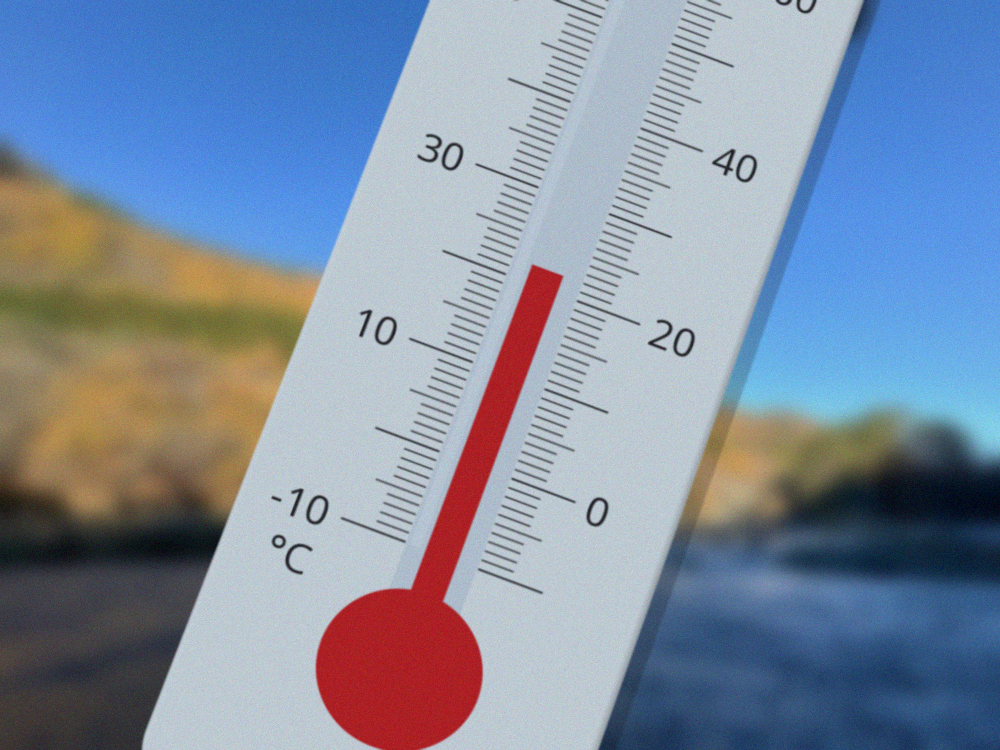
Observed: 22 (°C)
